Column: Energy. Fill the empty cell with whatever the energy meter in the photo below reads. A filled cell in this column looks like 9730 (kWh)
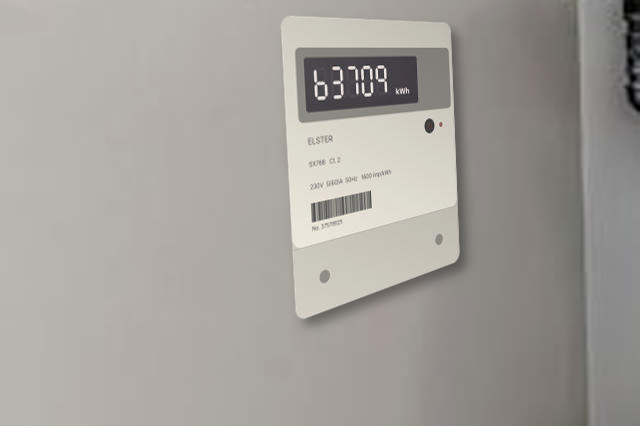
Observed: 63709 (kWh)
